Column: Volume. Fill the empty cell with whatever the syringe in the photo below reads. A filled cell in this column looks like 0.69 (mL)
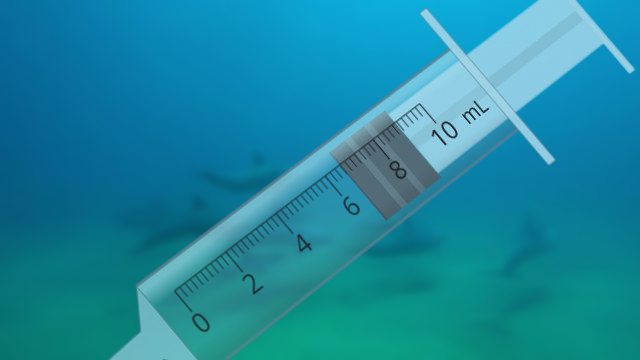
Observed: 6.6 (mL)
